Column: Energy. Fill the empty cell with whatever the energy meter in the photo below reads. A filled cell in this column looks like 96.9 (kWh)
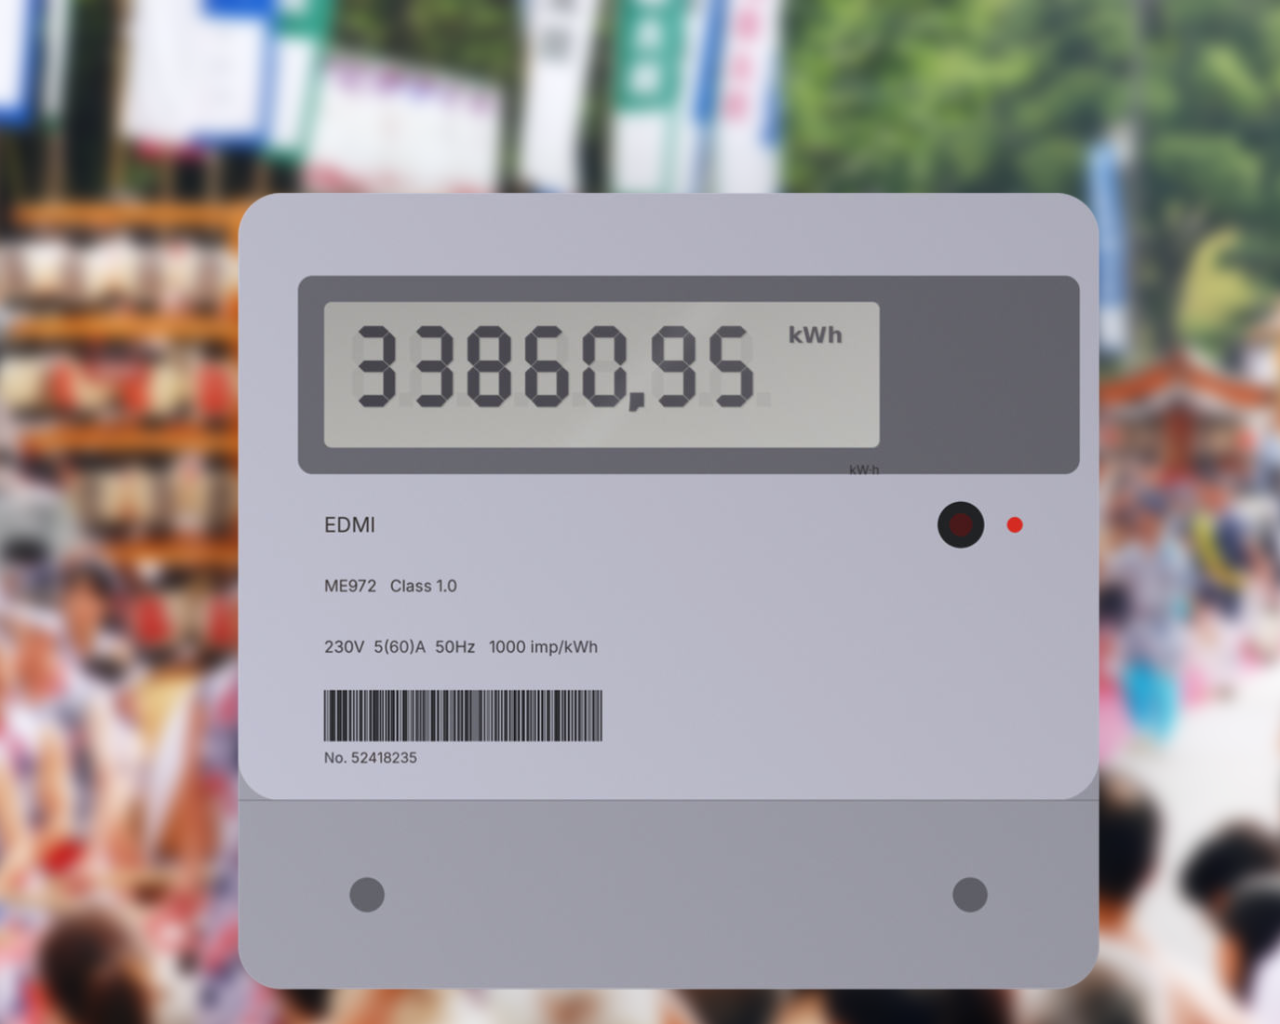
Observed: 33860.95 (kWh)
